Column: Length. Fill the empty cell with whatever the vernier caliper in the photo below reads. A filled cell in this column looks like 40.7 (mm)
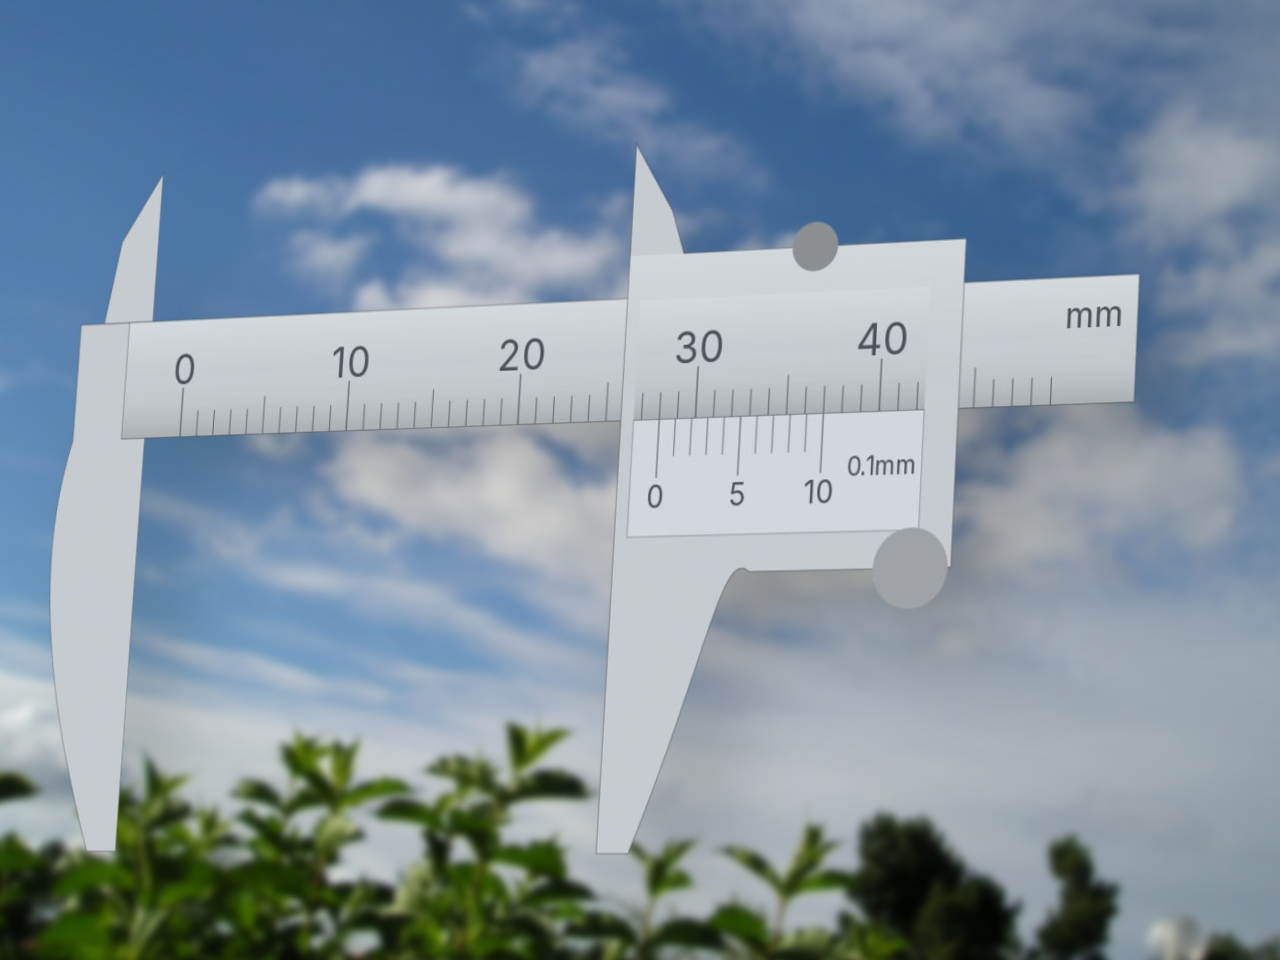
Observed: 28.0 (mm)
